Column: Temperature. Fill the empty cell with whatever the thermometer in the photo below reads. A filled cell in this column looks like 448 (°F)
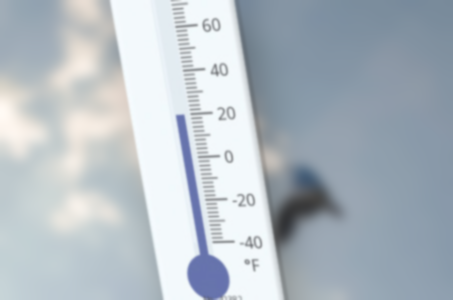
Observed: 20 (°F)
